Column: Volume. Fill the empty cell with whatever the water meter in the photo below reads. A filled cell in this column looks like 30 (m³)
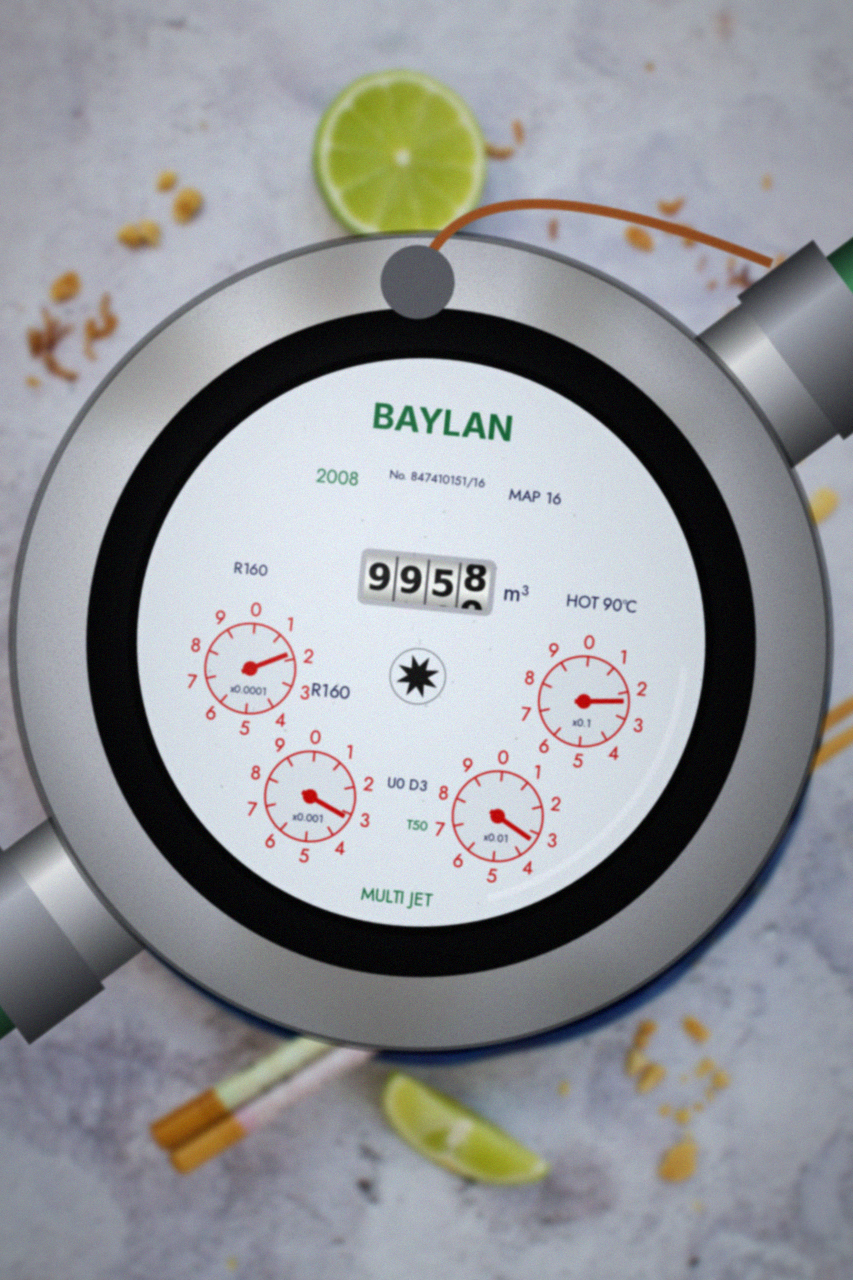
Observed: 9958.2331 (m³)
